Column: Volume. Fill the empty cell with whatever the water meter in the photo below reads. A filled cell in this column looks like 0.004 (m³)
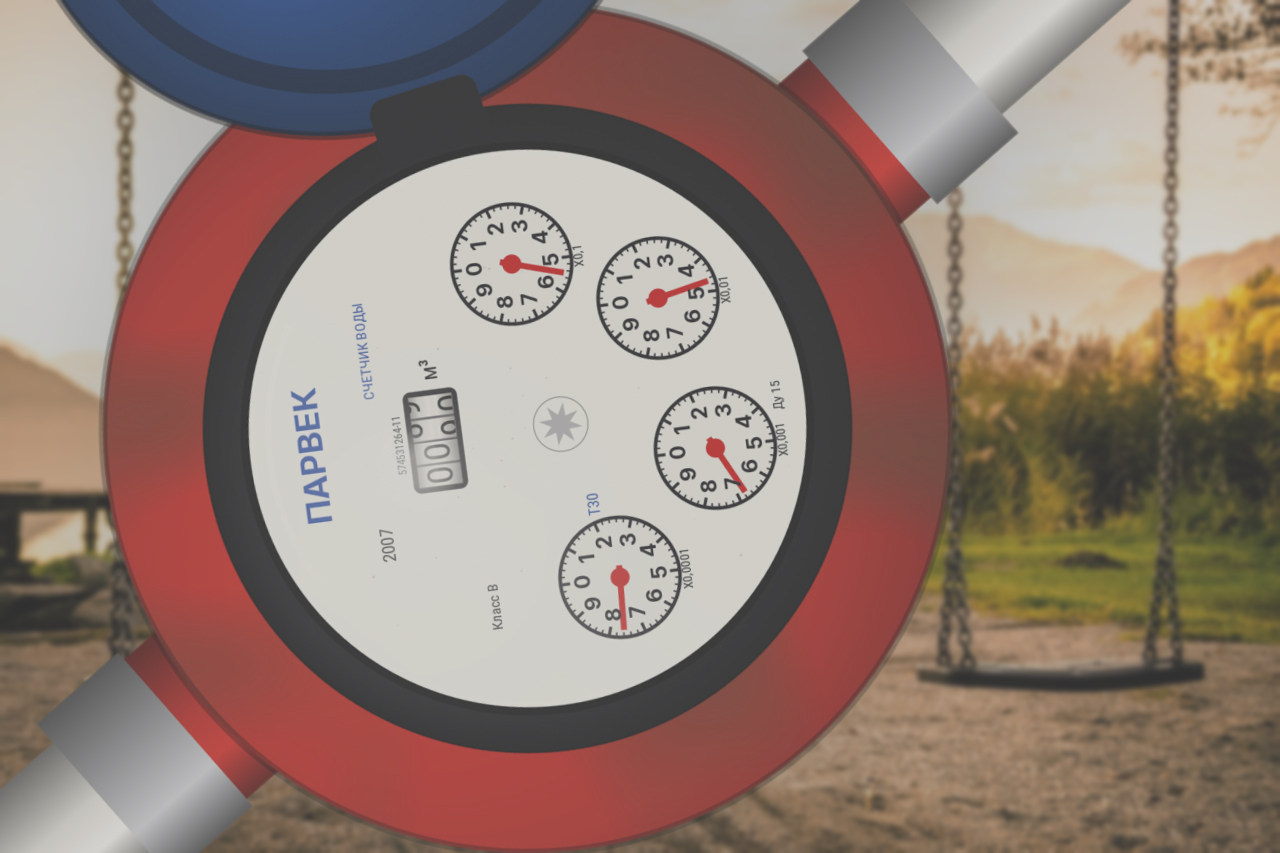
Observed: 89.5467 (m³)
